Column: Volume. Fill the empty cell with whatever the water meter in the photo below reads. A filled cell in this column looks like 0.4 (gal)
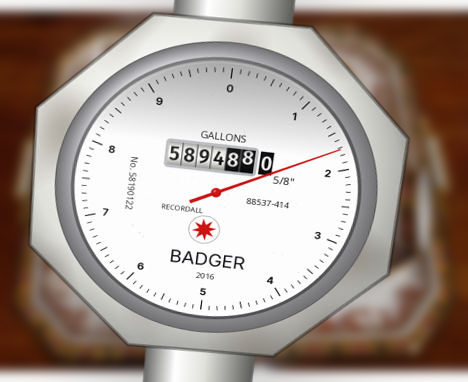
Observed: 5894881.7 (gal)
